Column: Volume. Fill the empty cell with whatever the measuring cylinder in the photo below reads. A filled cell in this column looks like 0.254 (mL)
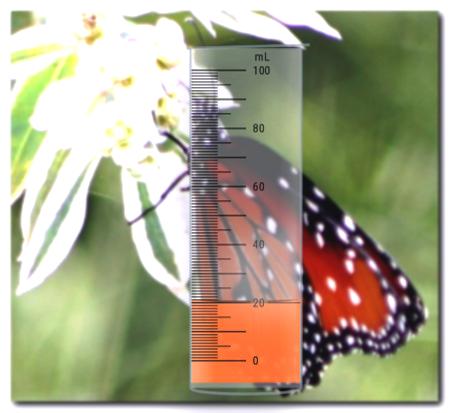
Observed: 20 (mL)
